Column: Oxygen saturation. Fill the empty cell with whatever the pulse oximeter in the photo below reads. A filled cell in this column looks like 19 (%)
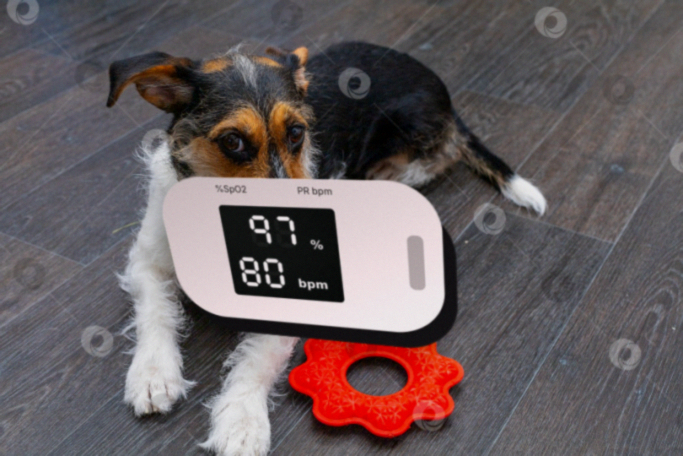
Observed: 97 (%)
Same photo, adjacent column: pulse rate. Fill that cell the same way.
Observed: 80 (bpm)
